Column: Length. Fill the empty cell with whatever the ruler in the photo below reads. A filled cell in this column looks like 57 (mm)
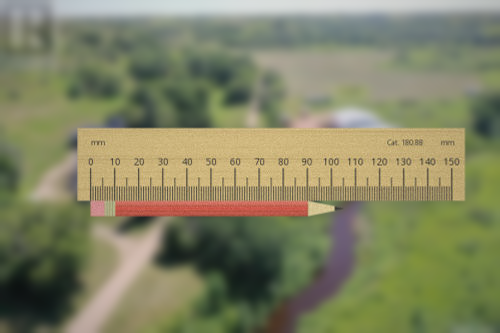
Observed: 105 (mm)
